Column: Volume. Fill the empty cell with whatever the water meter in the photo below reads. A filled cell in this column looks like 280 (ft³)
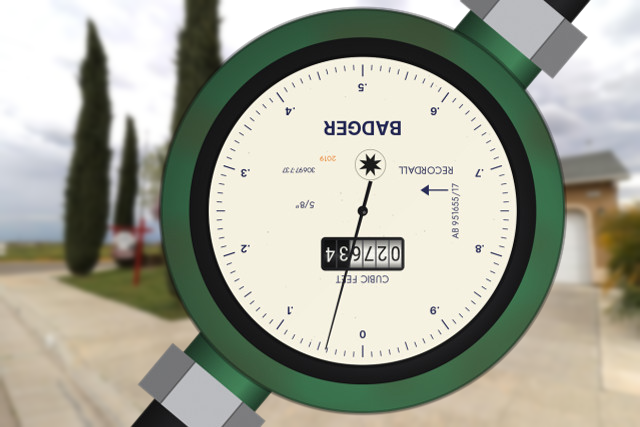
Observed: 27634.04 (ft³)
